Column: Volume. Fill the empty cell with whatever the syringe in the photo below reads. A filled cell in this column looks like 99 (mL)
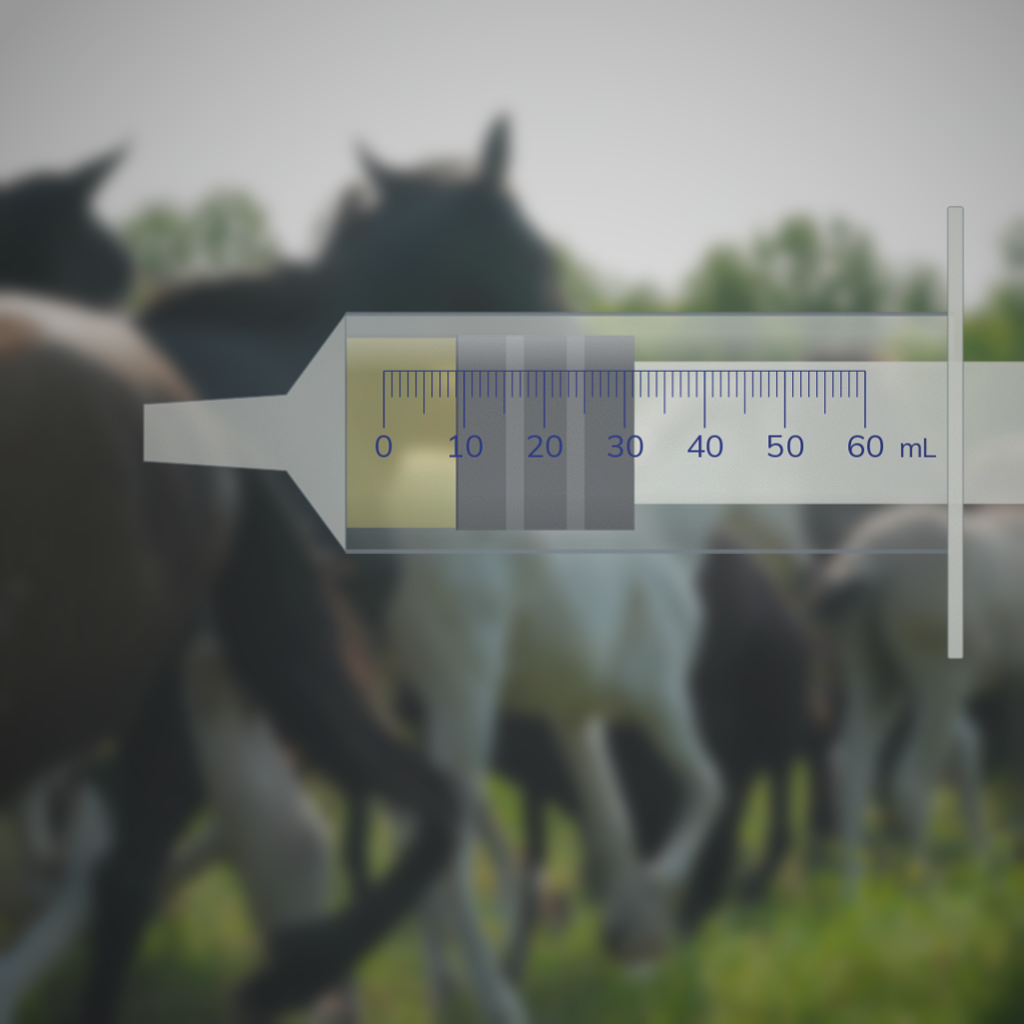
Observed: 9 (mL)
